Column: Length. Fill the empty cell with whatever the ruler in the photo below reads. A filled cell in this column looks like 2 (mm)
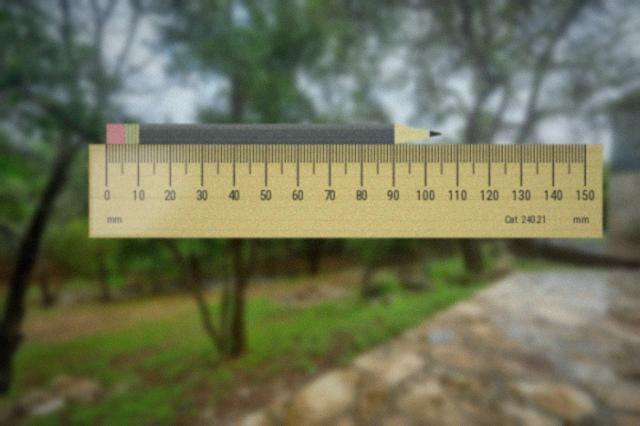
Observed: 105 (mm)
